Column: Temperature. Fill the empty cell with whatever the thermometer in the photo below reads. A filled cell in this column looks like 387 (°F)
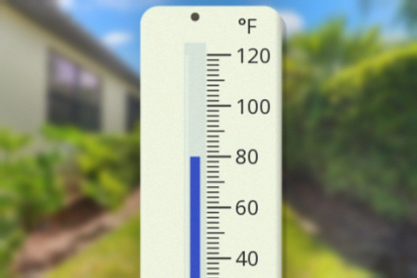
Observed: 80 (°F)
